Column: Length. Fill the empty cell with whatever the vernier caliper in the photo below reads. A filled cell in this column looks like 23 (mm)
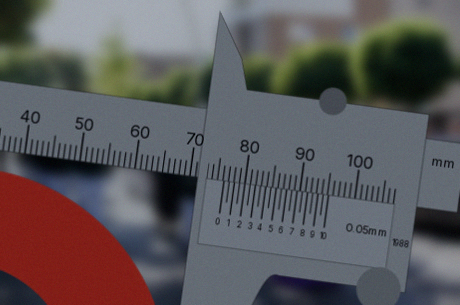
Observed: 76.2 (mm)
